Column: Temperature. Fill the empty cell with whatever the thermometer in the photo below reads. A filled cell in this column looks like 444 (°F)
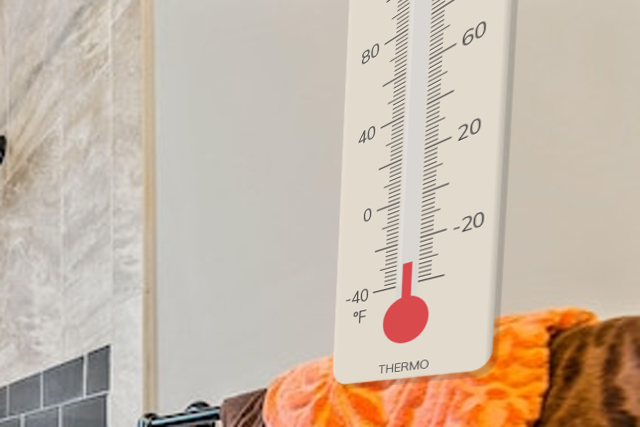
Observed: -30 (°F)
